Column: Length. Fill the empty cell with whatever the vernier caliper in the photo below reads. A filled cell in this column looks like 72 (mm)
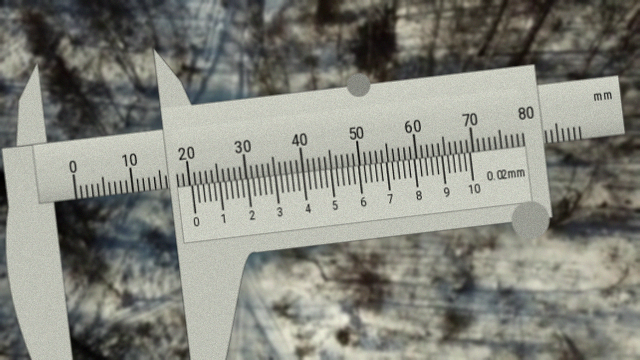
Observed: 20.4 (mm)
